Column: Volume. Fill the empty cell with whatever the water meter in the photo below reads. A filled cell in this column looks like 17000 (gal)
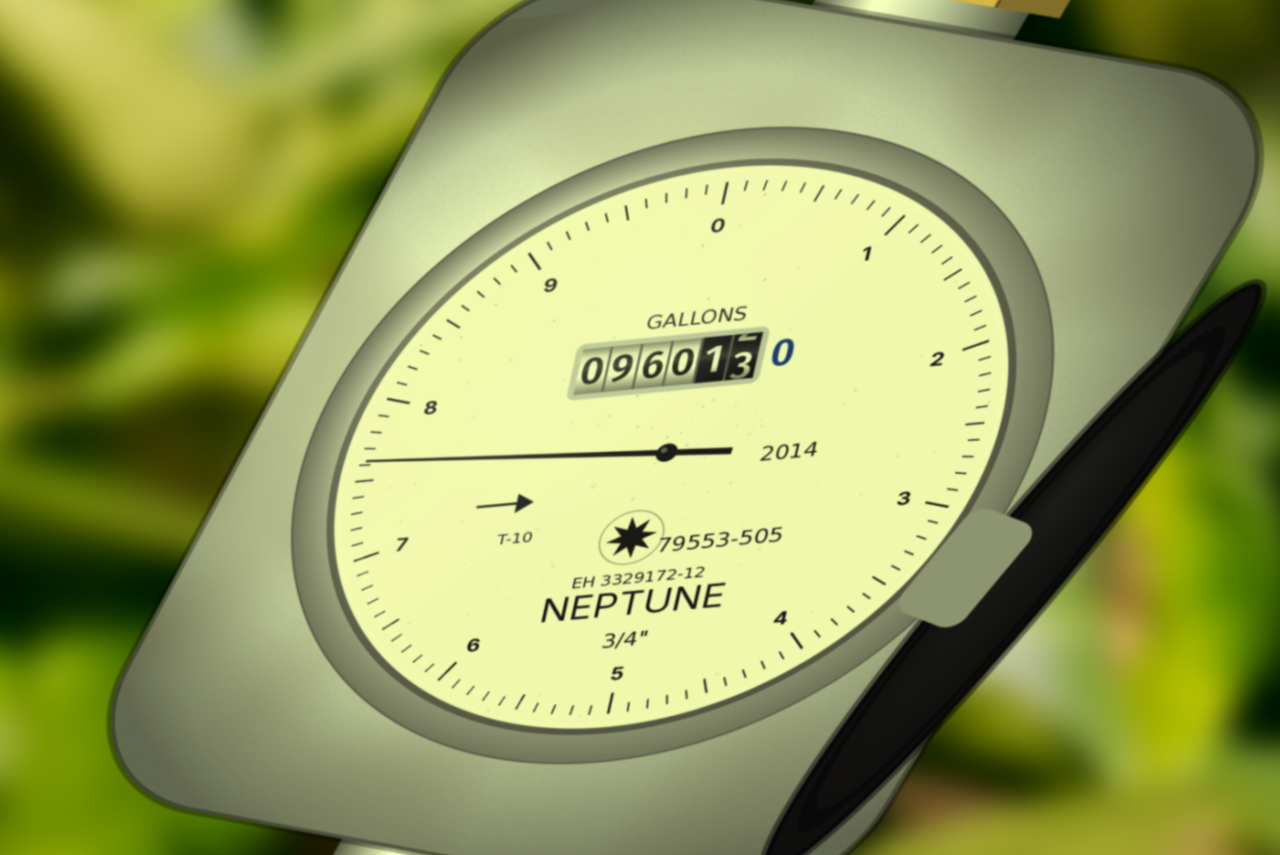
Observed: 960127.6 (gal)
